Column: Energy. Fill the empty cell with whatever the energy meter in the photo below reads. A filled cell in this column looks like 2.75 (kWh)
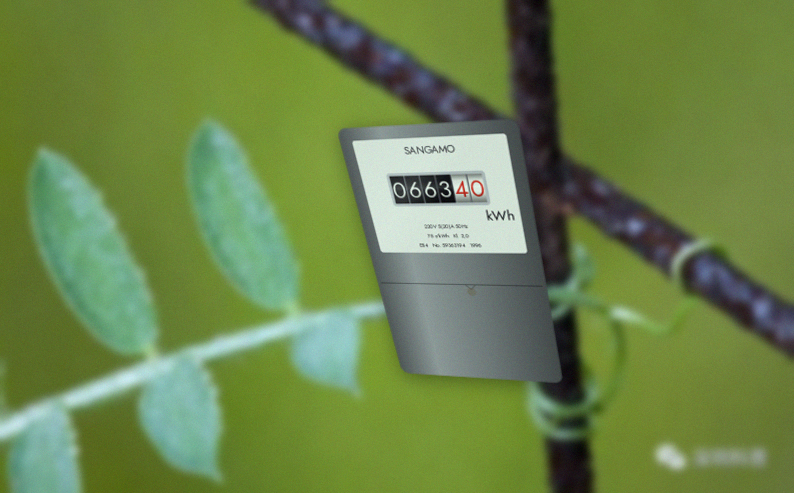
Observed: 663.40 (kWh)
